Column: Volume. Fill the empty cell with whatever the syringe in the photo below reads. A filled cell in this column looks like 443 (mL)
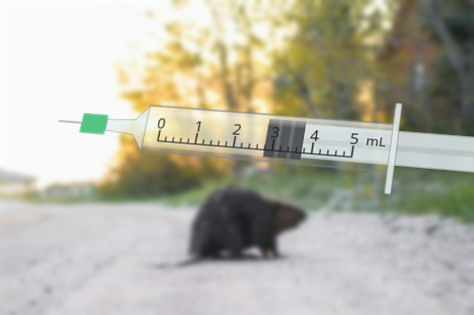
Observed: 2.8 (mL)
